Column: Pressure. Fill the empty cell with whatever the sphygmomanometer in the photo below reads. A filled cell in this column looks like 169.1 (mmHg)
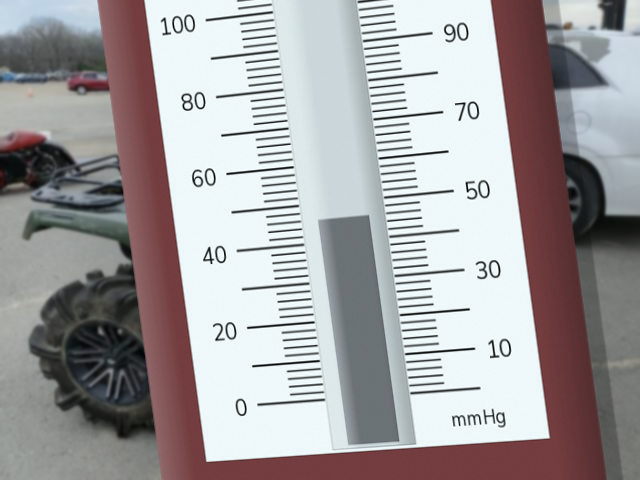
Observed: 46 (mmHg)
